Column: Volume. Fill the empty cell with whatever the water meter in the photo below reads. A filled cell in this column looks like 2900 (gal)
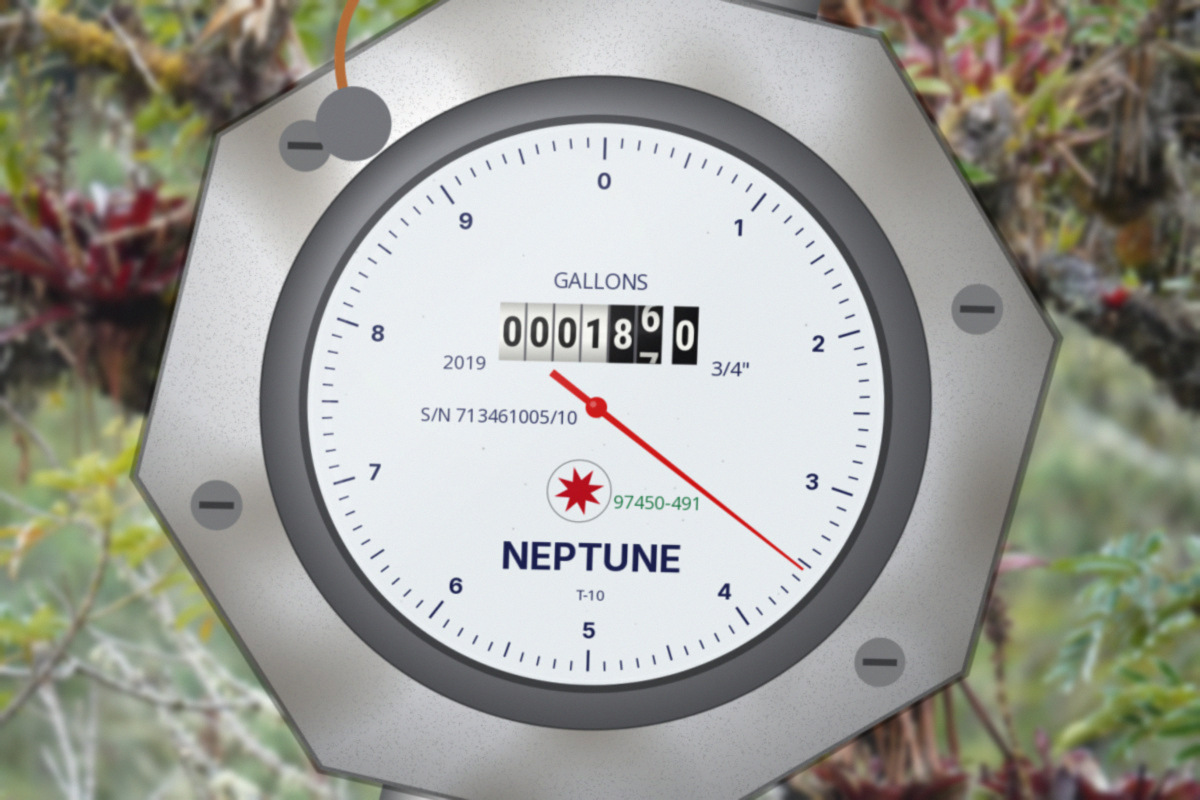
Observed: 1863.5 (gal)
